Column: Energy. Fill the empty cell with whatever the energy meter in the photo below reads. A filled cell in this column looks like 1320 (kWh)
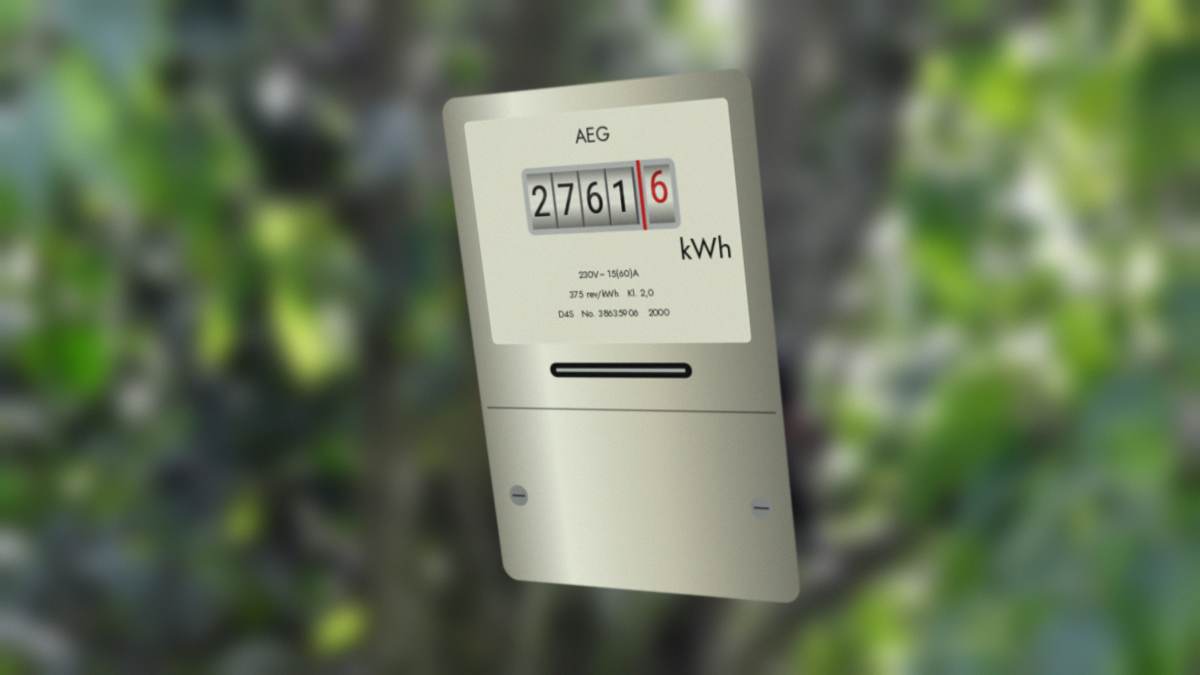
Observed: 2761.6 (kWh)
